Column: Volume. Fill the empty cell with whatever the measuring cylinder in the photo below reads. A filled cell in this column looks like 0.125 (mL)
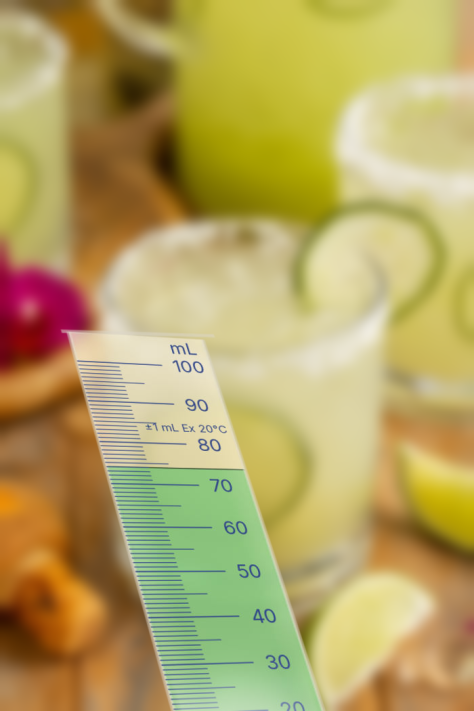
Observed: 74 (mL)
